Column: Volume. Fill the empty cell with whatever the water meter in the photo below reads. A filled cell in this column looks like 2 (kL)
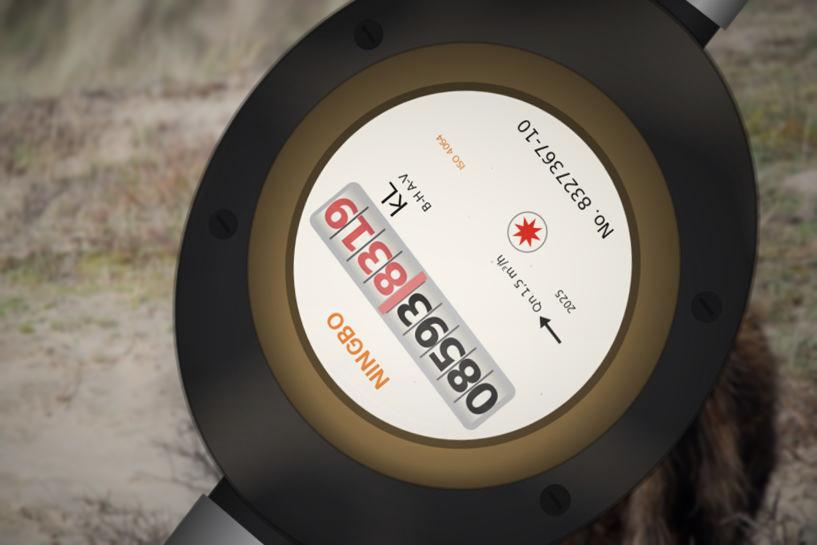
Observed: 8593.8319 (kL)
